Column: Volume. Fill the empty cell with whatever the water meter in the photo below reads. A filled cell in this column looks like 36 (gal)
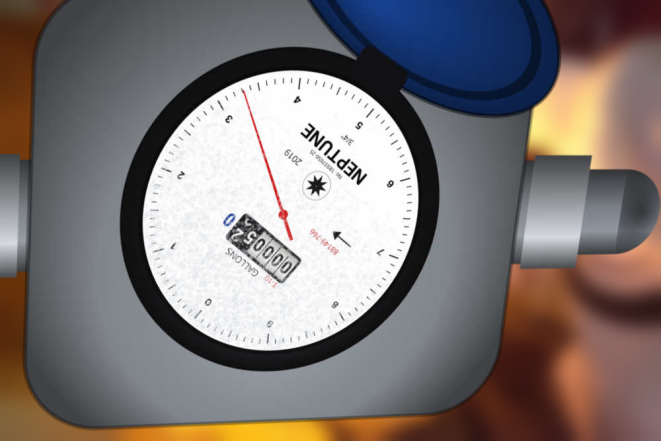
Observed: 523.3 (gal)
